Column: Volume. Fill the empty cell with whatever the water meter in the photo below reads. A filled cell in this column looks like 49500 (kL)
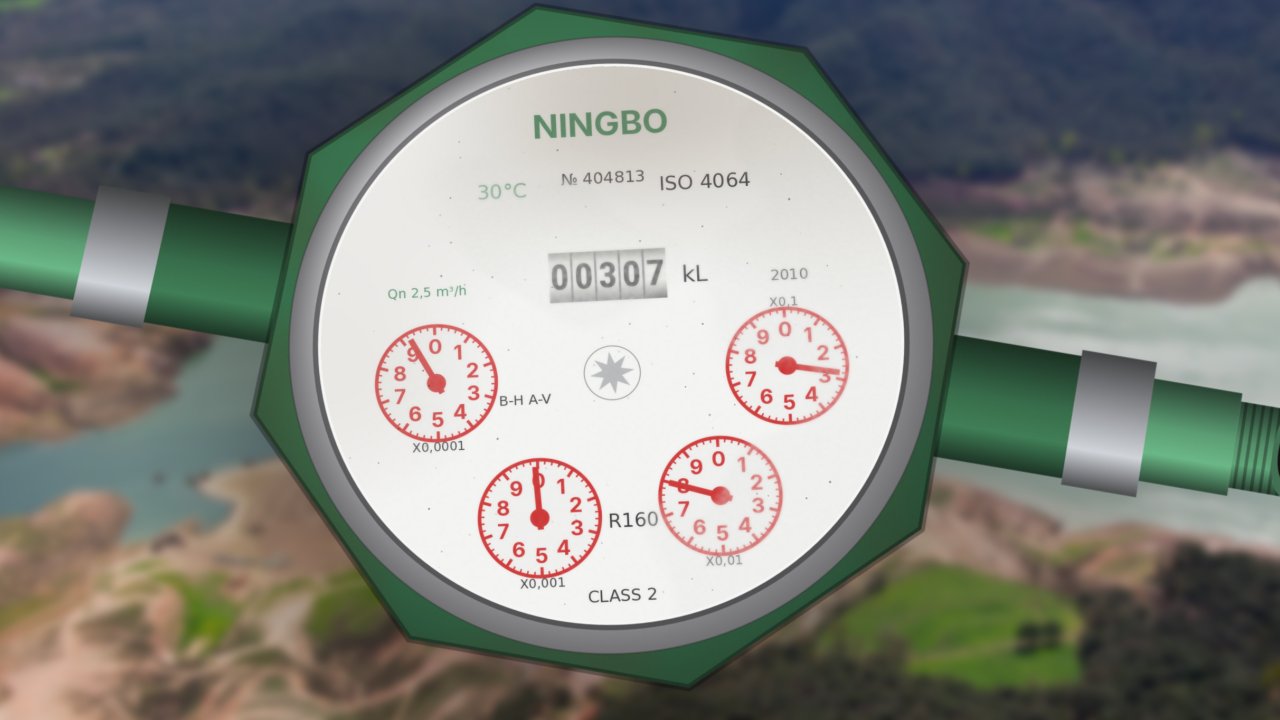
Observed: 307.2799 (kL)
